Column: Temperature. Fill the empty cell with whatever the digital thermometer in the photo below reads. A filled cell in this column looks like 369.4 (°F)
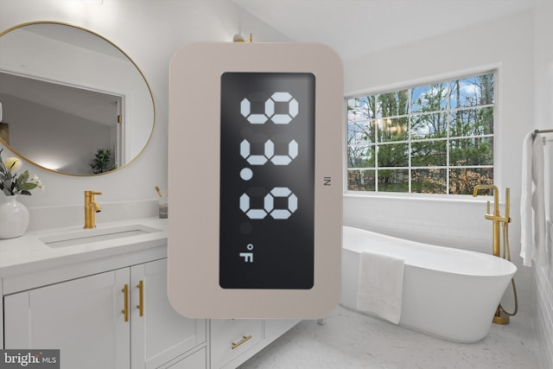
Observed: 93.9 (°F)
